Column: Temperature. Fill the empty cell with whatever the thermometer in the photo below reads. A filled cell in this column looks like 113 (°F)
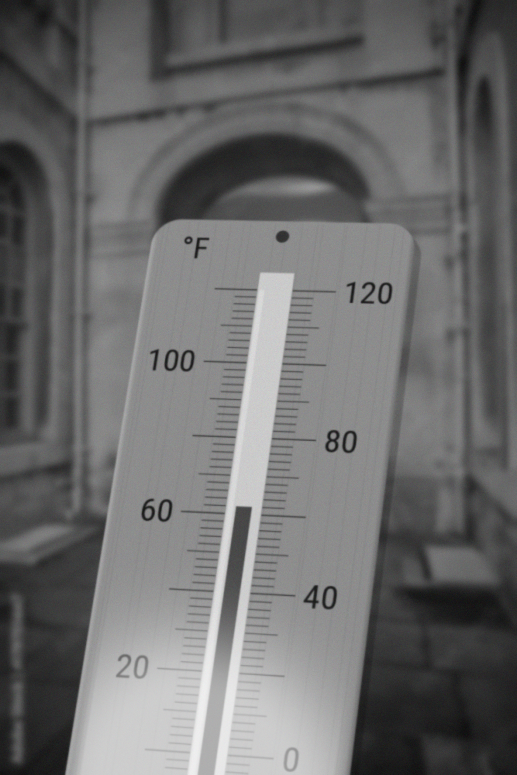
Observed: 62 (°F)
